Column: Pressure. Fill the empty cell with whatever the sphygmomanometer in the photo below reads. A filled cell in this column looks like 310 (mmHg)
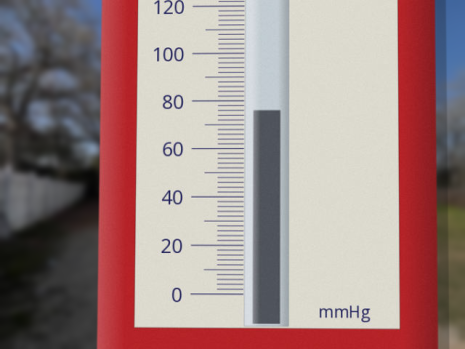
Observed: 76 (mmHg)
